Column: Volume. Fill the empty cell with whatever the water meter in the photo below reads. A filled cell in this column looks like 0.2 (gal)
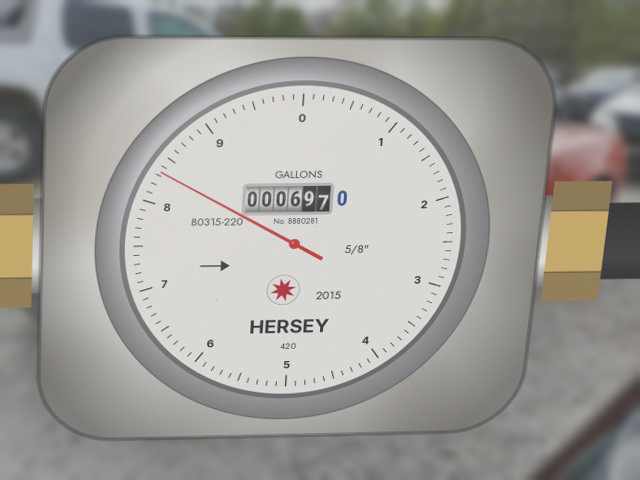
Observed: 6968.3 (gal)
